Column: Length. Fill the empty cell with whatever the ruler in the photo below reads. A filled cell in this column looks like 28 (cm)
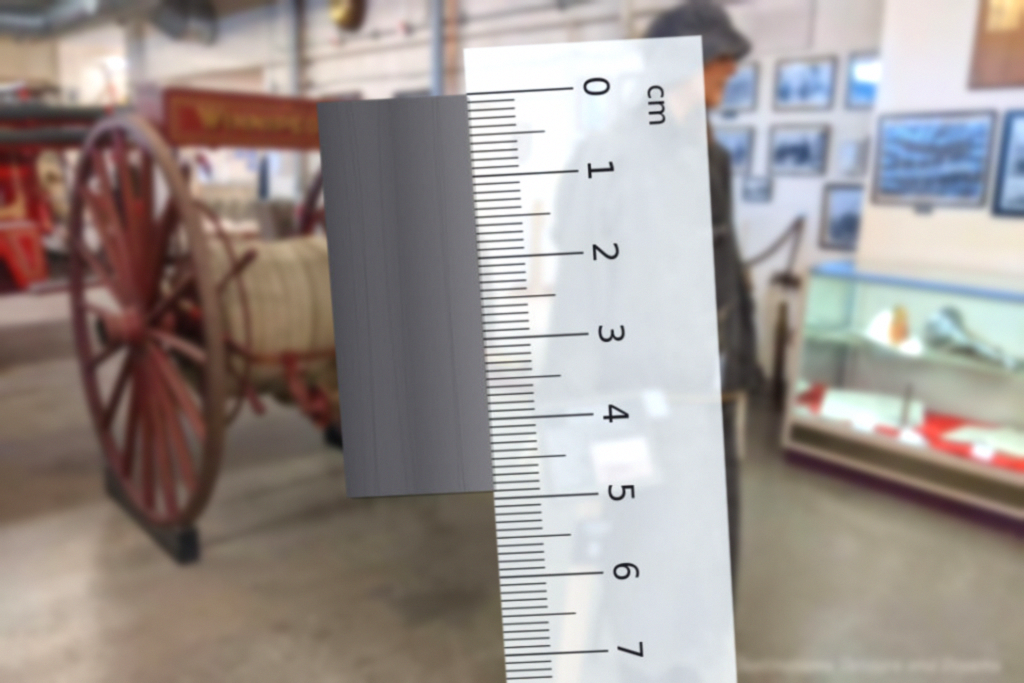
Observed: 4.9 (cm)
